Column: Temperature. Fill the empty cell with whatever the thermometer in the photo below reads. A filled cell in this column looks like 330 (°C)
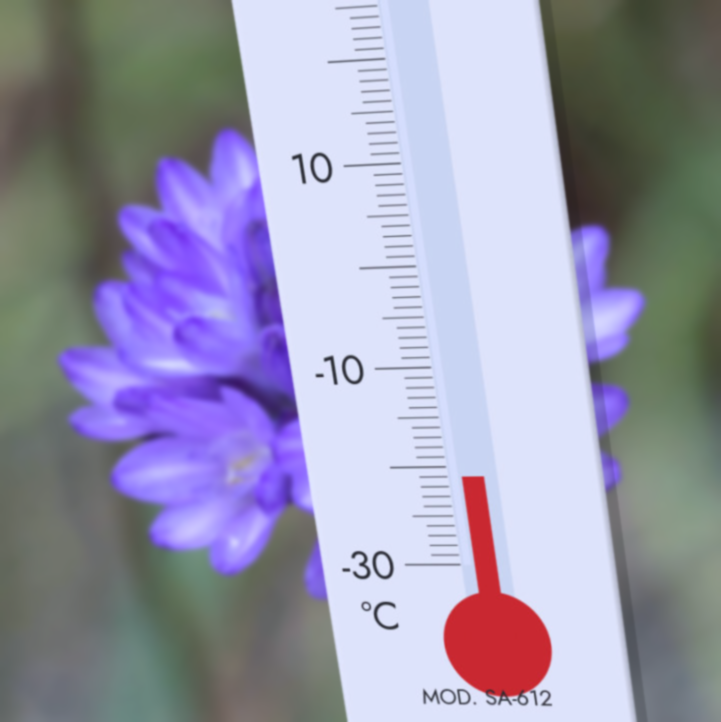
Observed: -21 (°C)
